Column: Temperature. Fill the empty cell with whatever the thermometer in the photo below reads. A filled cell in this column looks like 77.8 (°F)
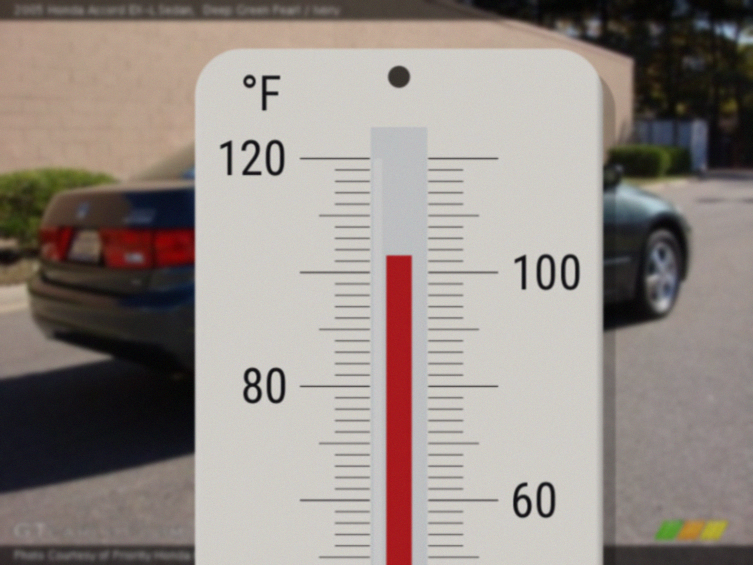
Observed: 103 (°F)
